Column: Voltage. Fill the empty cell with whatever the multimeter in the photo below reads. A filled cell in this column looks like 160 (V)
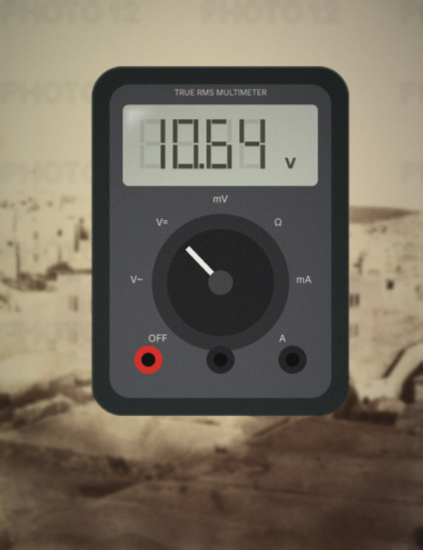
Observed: 10.64 (V)
